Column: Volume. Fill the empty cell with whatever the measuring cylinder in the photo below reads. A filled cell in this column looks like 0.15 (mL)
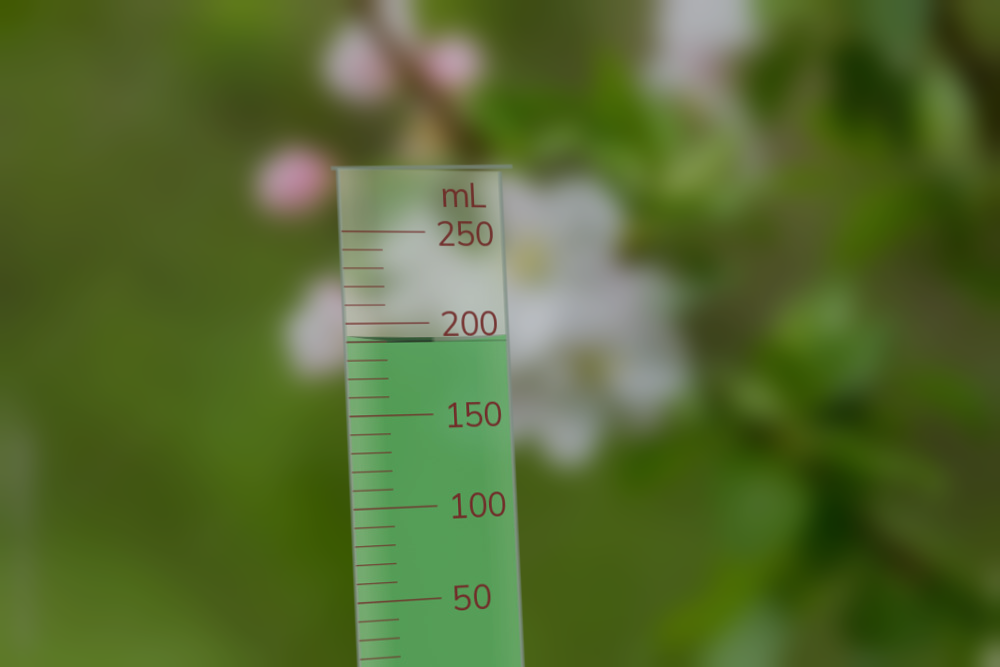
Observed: 190 (mL)
